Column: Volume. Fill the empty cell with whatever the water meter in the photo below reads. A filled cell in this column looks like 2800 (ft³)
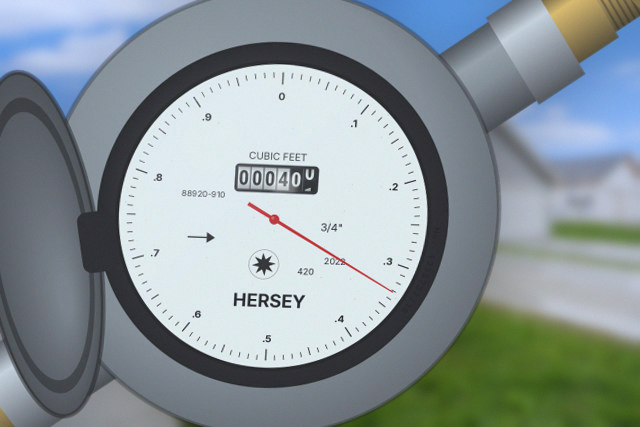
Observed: 400.33 (ft³)
